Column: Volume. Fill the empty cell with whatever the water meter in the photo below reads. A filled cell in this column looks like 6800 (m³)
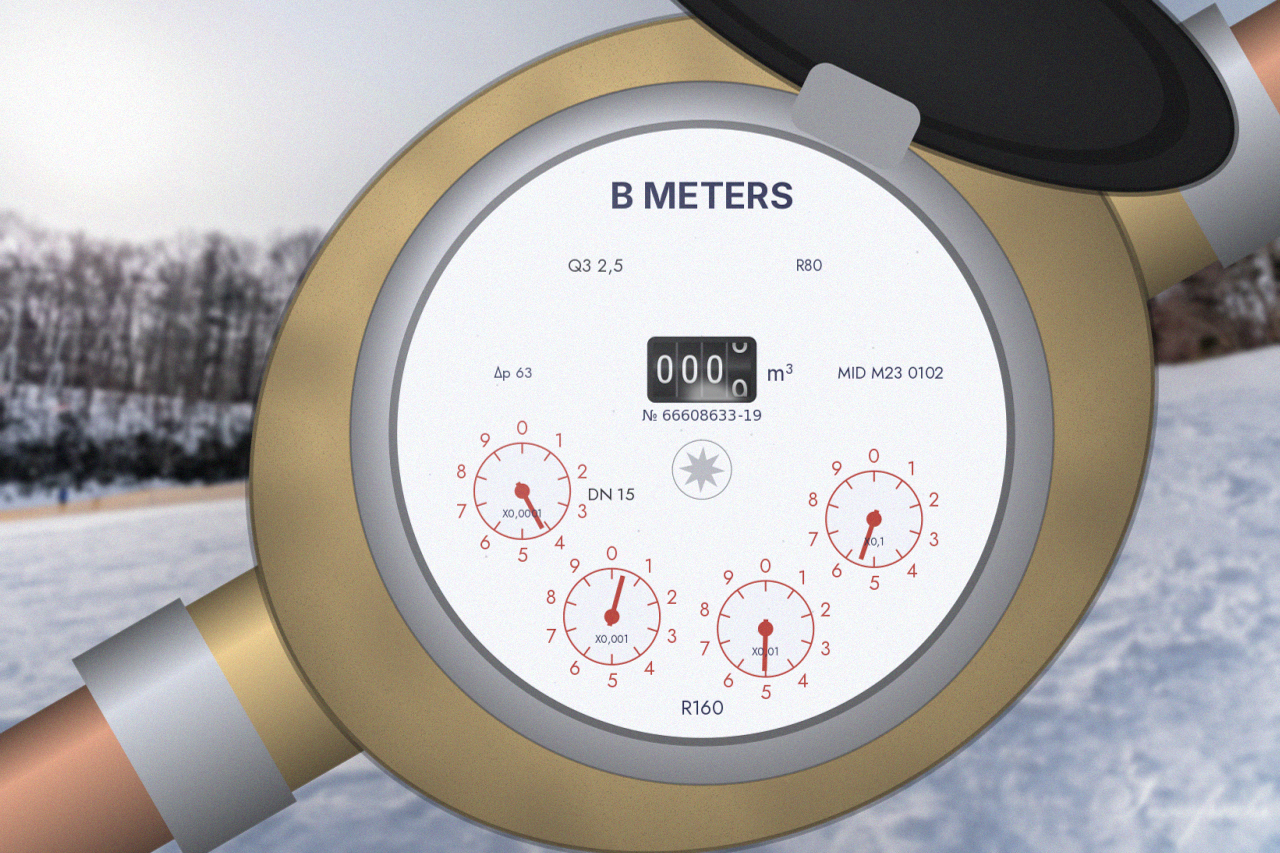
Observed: 8.5504 (m³)
